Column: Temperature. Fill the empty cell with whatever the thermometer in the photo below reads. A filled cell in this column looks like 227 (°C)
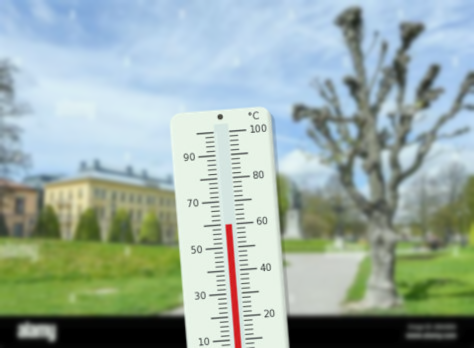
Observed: 60 (°C)
